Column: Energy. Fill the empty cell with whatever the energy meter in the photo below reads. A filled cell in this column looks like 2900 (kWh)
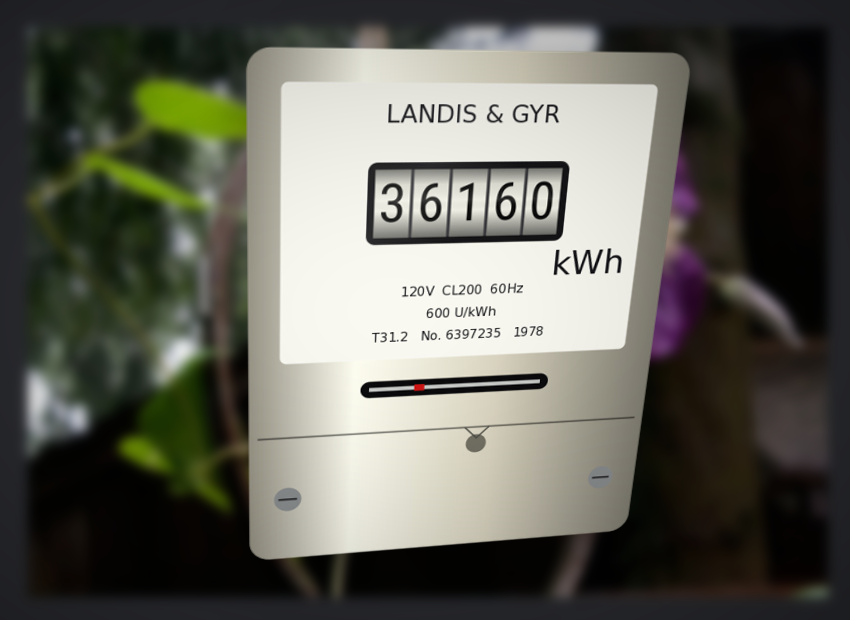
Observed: 36160 (kWh)
